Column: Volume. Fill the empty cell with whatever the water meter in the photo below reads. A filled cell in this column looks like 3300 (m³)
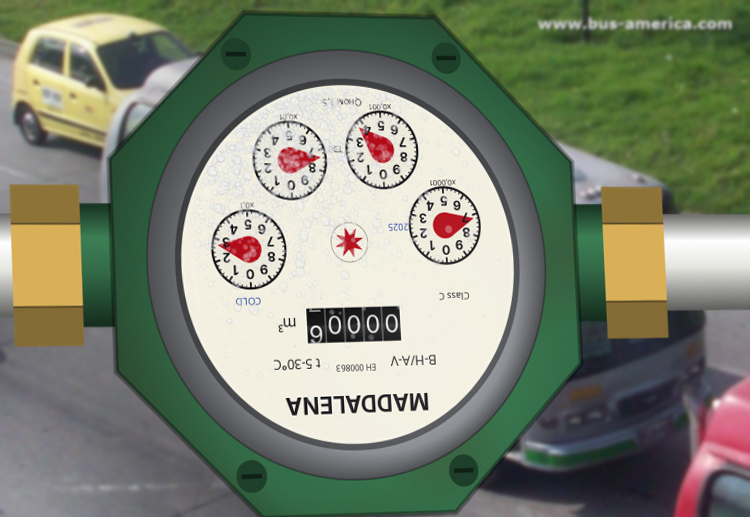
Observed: 6.2737 (m³)
